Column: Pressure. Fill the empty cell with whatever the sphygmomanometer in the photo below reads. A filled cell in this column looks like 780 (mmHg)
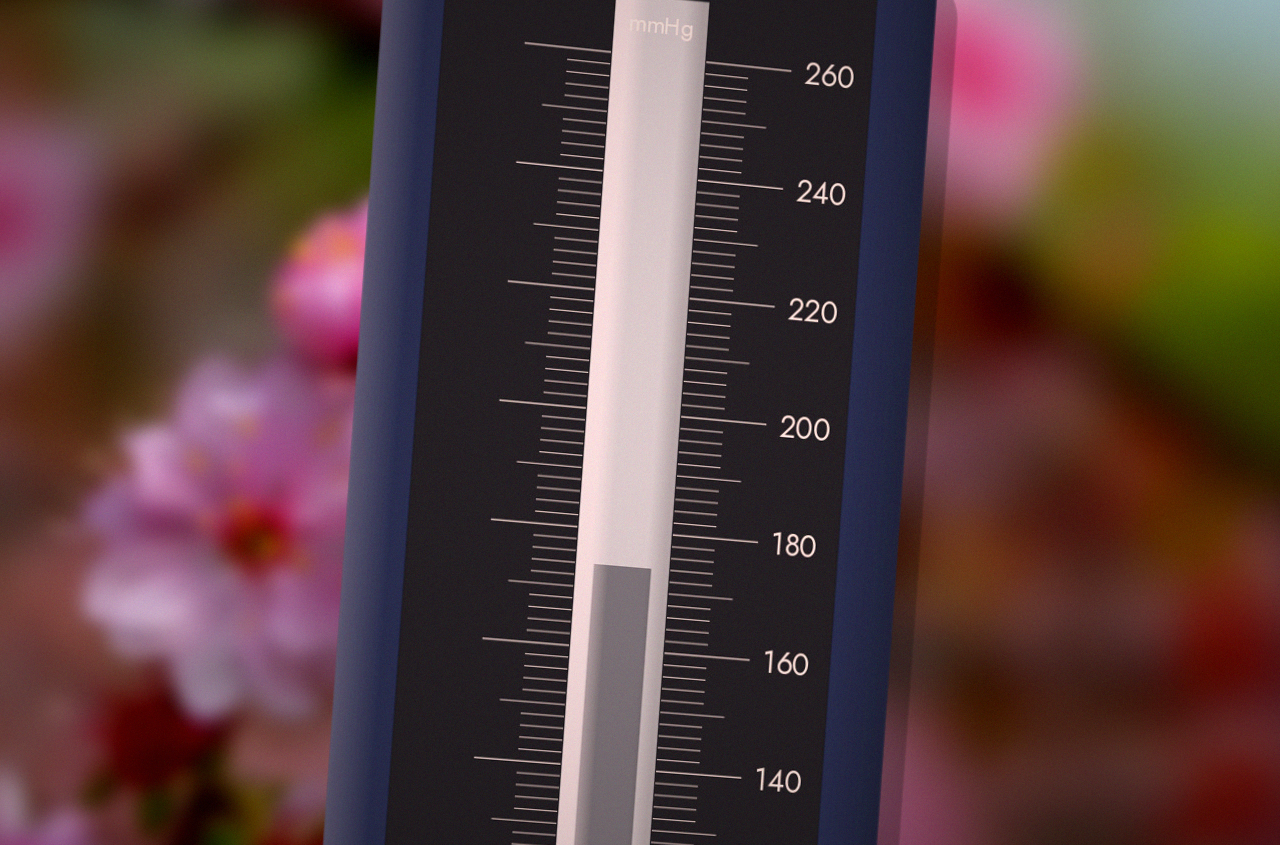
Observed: 174 (mmHg)
